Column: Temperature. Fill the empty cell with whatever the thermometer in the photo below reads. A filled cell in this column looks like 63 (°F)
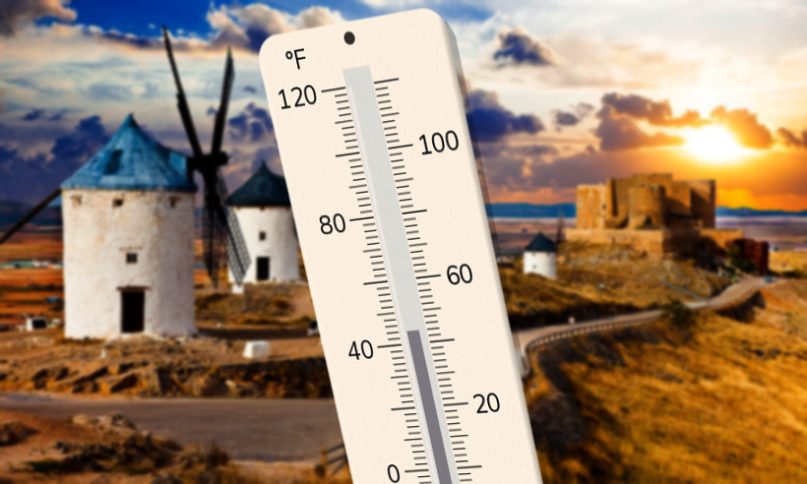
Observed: 44 (°F)
